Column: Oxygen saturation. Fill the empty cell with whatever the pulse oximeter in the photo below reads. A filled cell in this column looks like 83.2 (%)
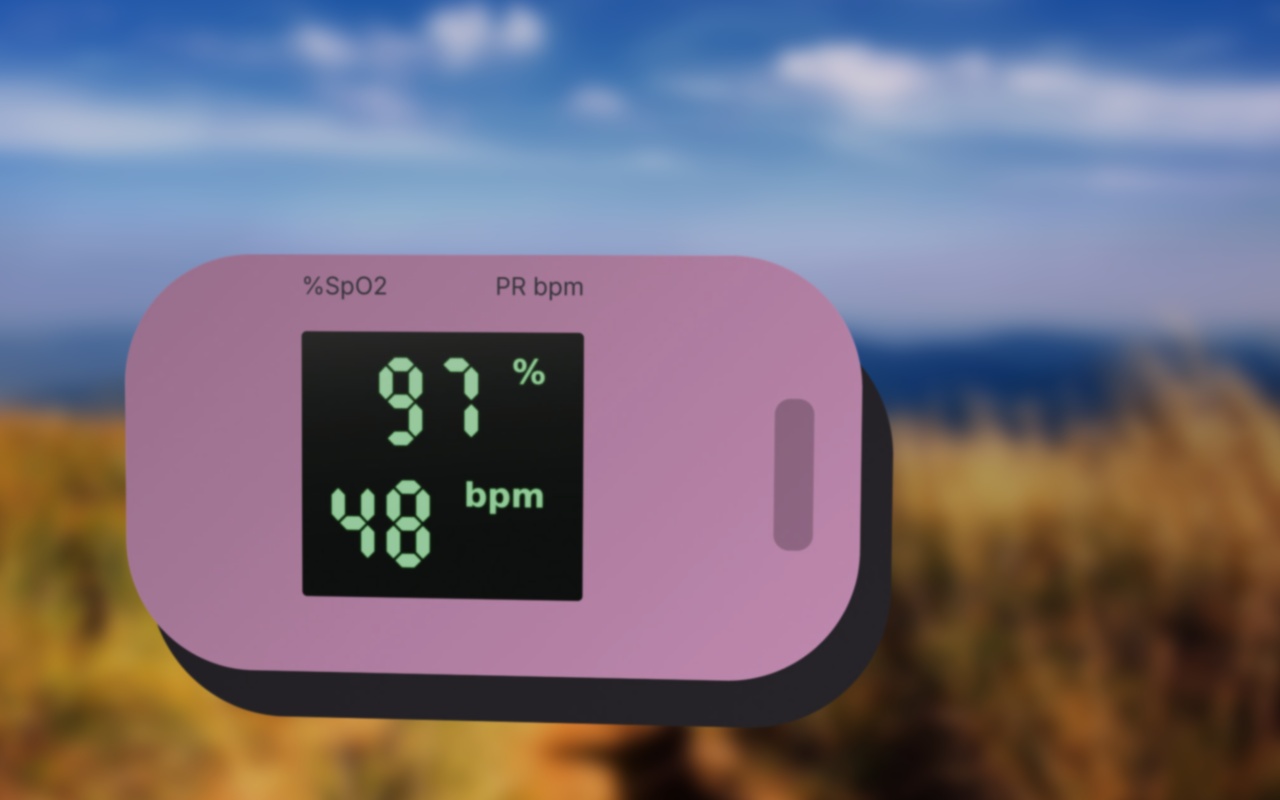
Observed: 97 (%)
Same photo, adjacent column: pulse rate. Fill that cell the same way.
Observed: 48 (bpm)
